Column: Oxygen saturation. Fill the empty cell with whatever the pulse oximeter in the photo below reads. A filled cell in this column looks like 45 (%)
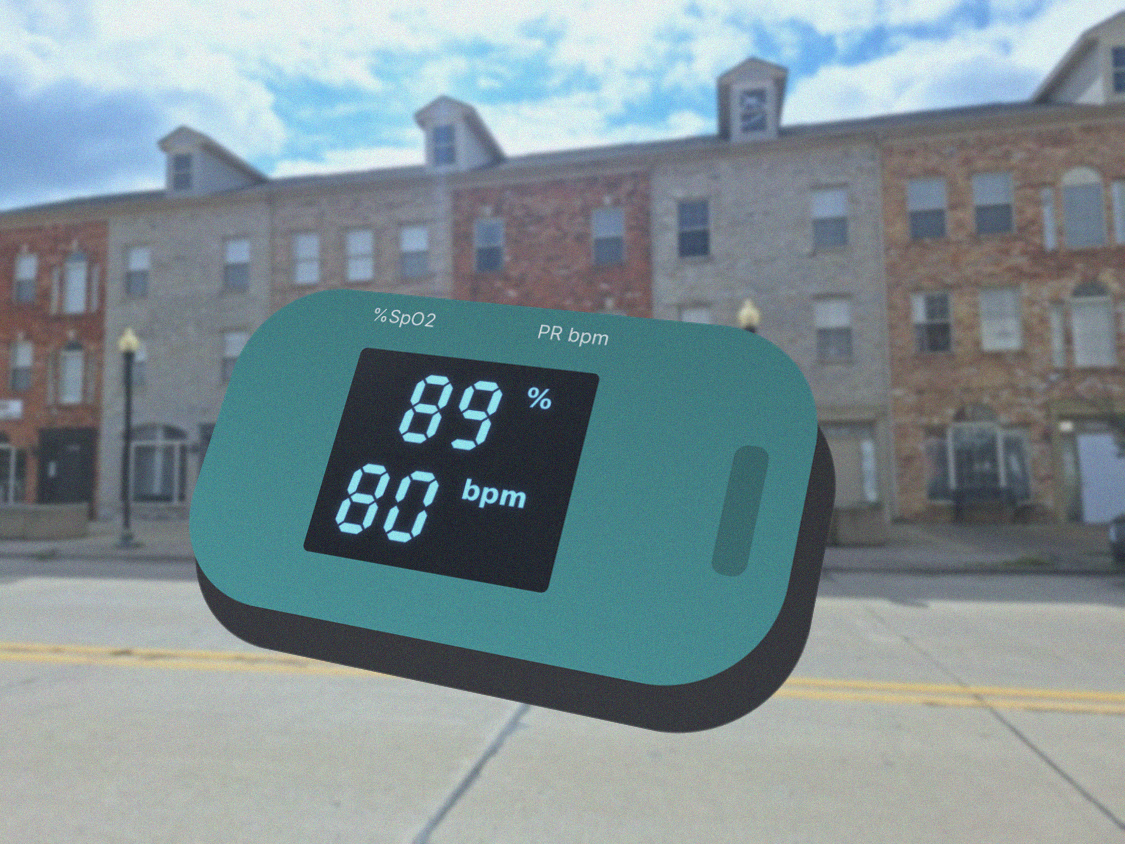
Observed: 89 (%)
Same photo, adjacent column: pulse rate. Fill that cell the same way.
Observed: 80 (bpm)
